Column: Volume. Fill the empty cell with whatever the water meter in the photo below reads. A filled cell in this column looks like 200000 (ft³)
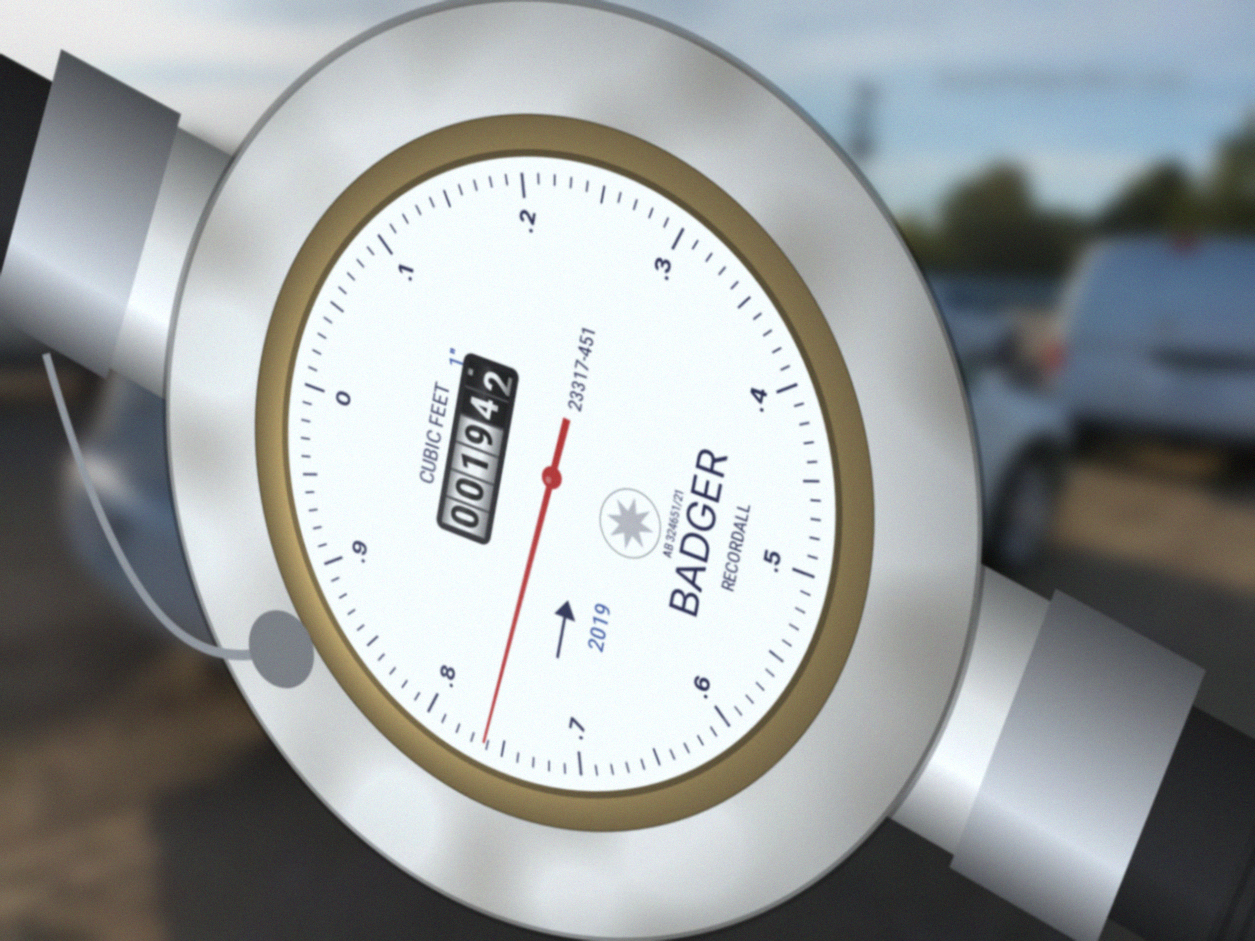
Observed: 1941.76 (ft³)
